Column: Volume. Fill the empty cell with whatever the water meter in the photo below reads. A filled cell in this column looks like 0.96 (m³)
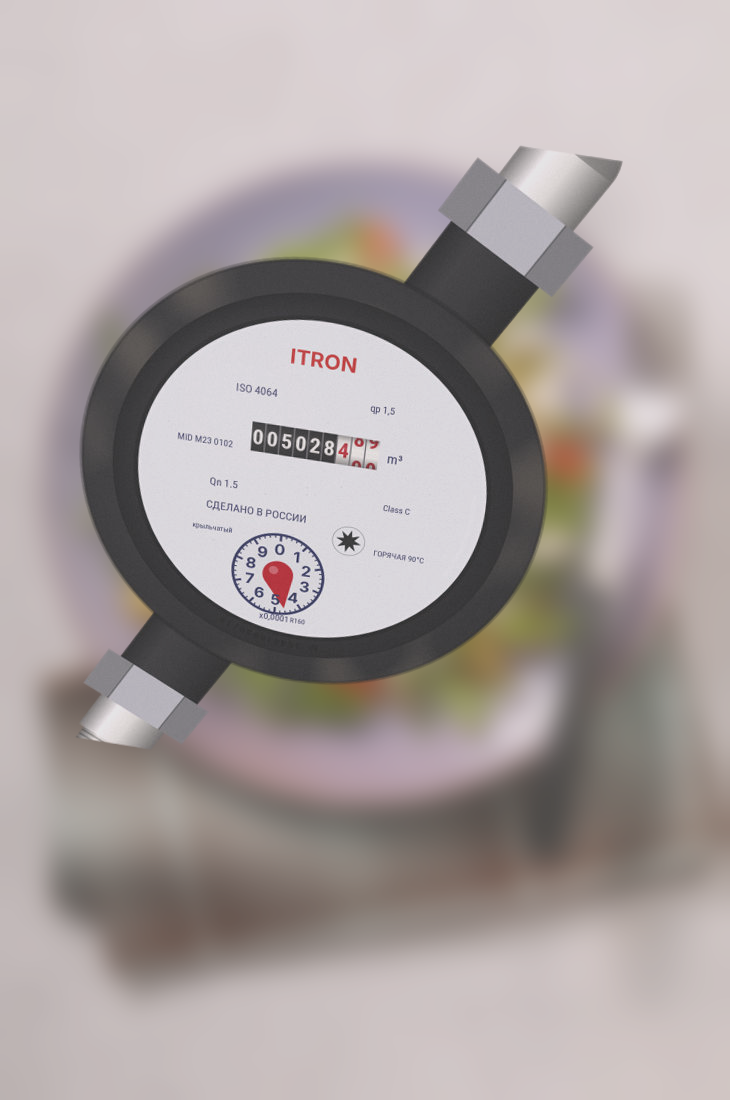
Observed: 5028.4894 (m³)
